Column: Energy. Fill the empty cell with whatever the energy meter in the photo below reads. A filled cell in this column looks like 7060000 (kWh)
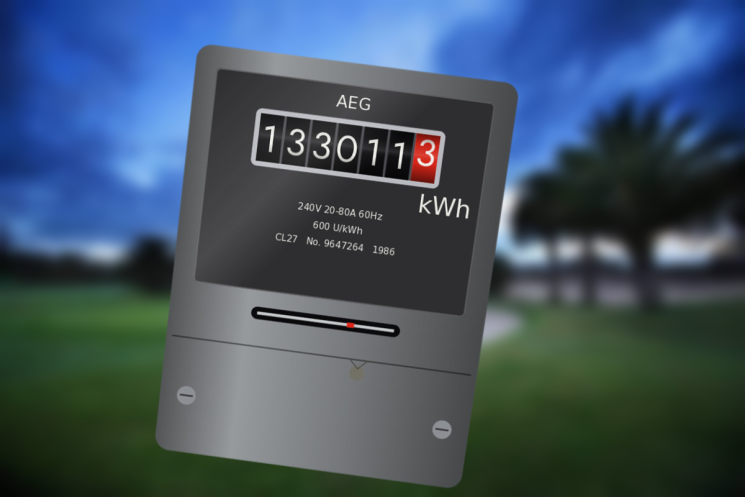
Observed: 133011.3 (kWh)
